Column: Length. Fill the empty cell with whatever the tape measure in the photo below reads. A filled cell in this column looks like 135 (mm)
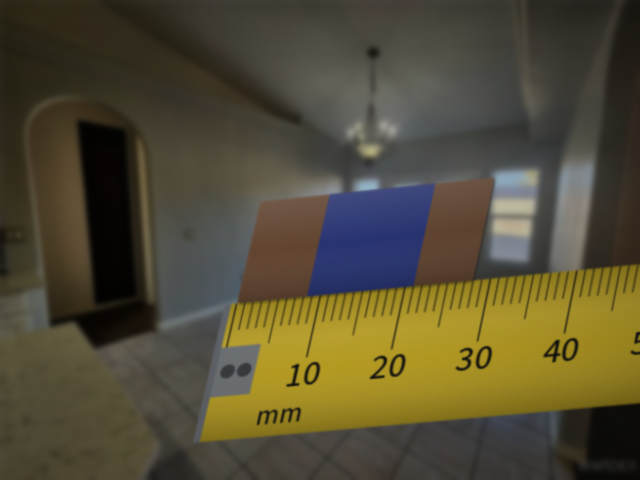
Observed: 28 (mm)
